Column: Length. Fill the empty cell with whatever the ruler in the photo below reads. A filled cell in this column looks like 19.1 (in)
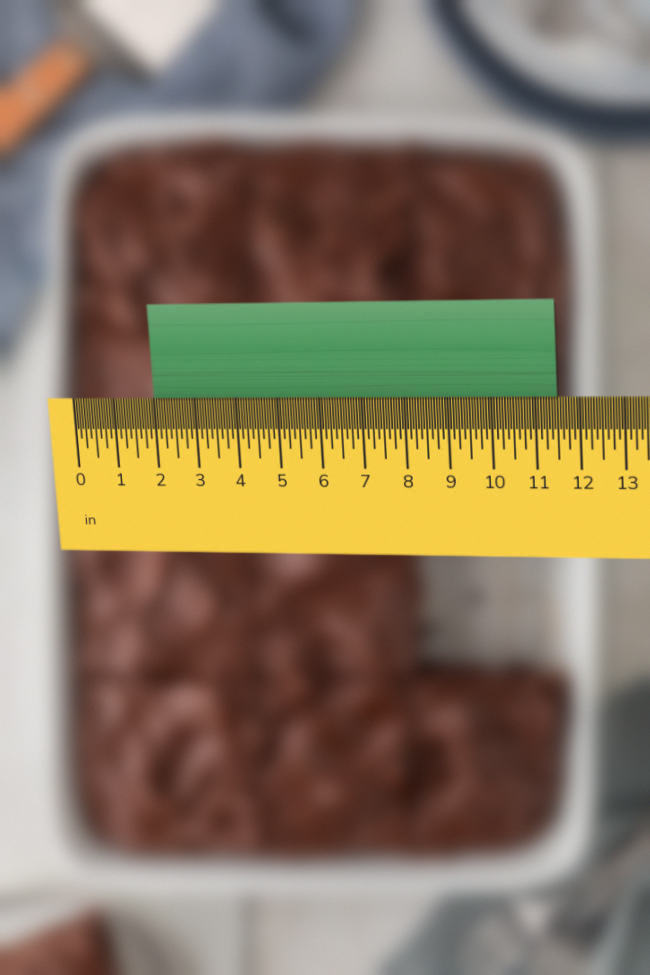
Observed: 9.5 (in)
